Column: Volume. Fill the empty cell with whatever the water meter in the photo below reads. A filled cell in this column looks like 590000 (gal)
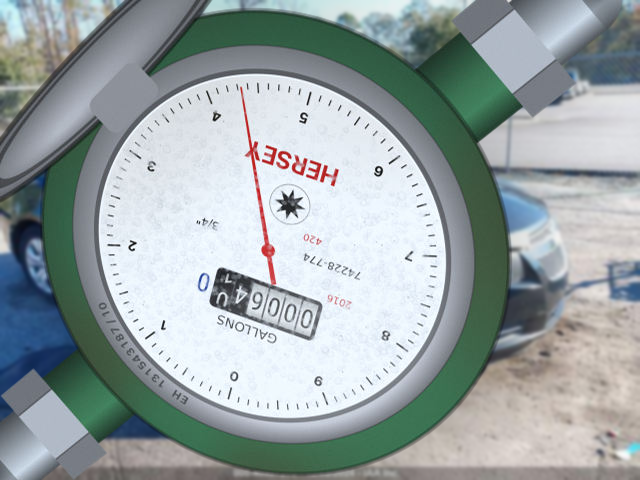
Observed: 6404.3 (gal)
